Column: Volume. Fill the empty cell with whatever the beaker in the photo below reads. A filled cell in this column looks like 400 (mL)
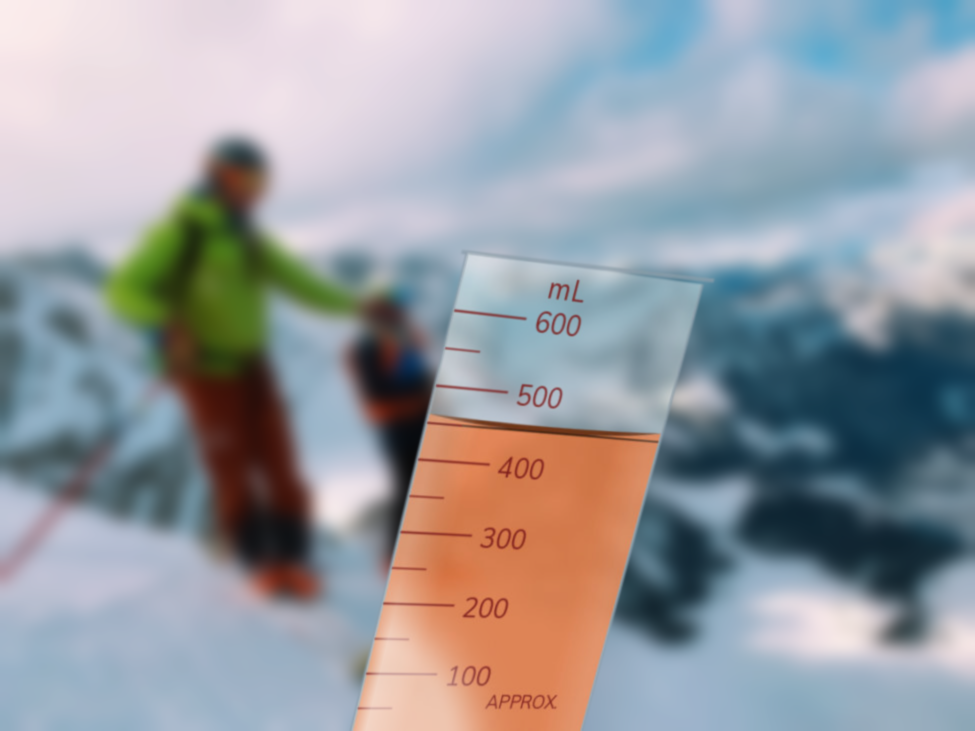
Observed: 450 (mL)
